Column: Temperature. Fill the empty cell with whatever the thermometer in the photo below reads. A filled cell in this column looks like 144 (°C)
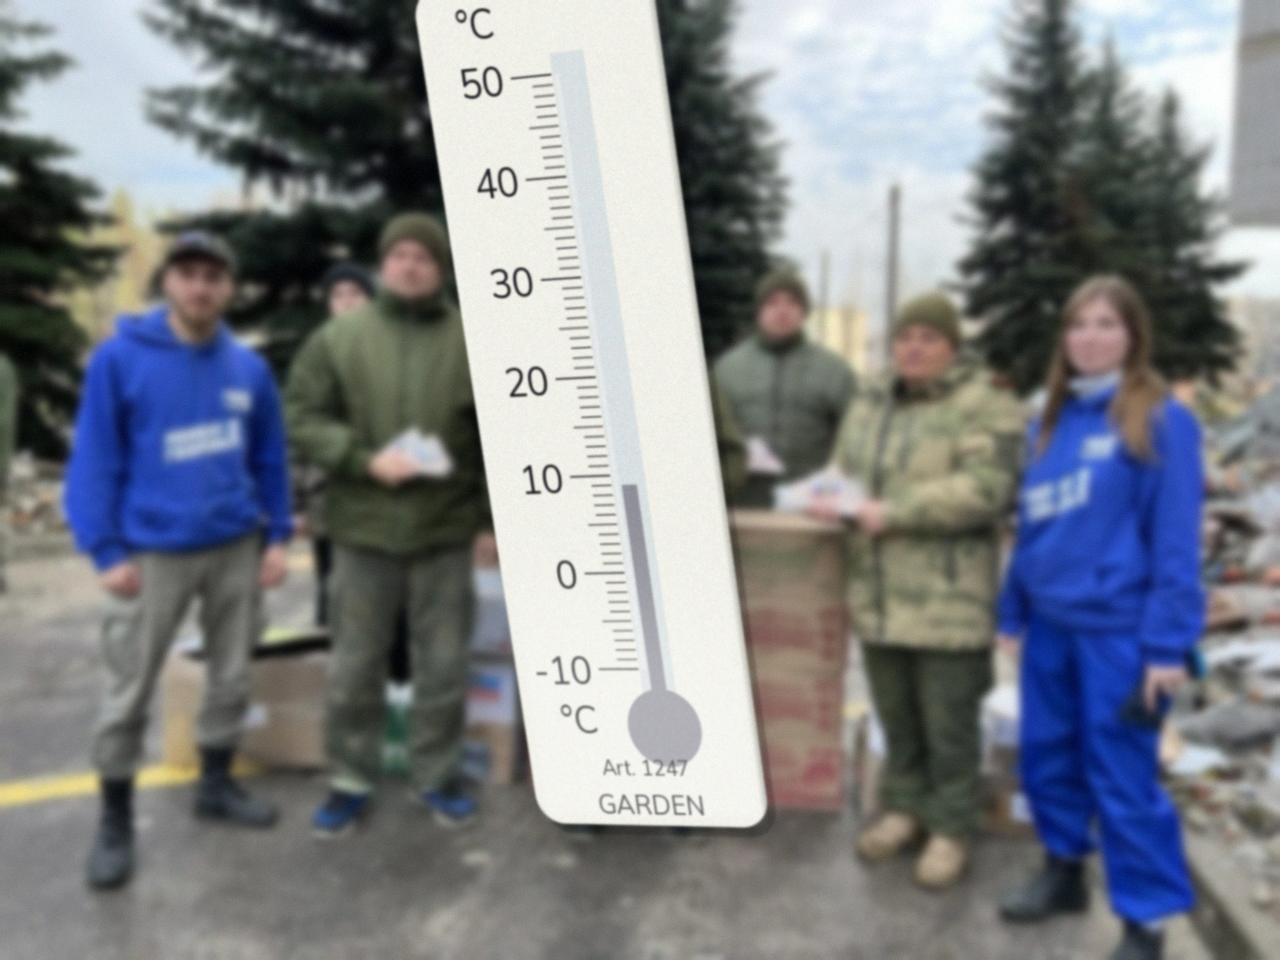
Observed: 9 (°C)
